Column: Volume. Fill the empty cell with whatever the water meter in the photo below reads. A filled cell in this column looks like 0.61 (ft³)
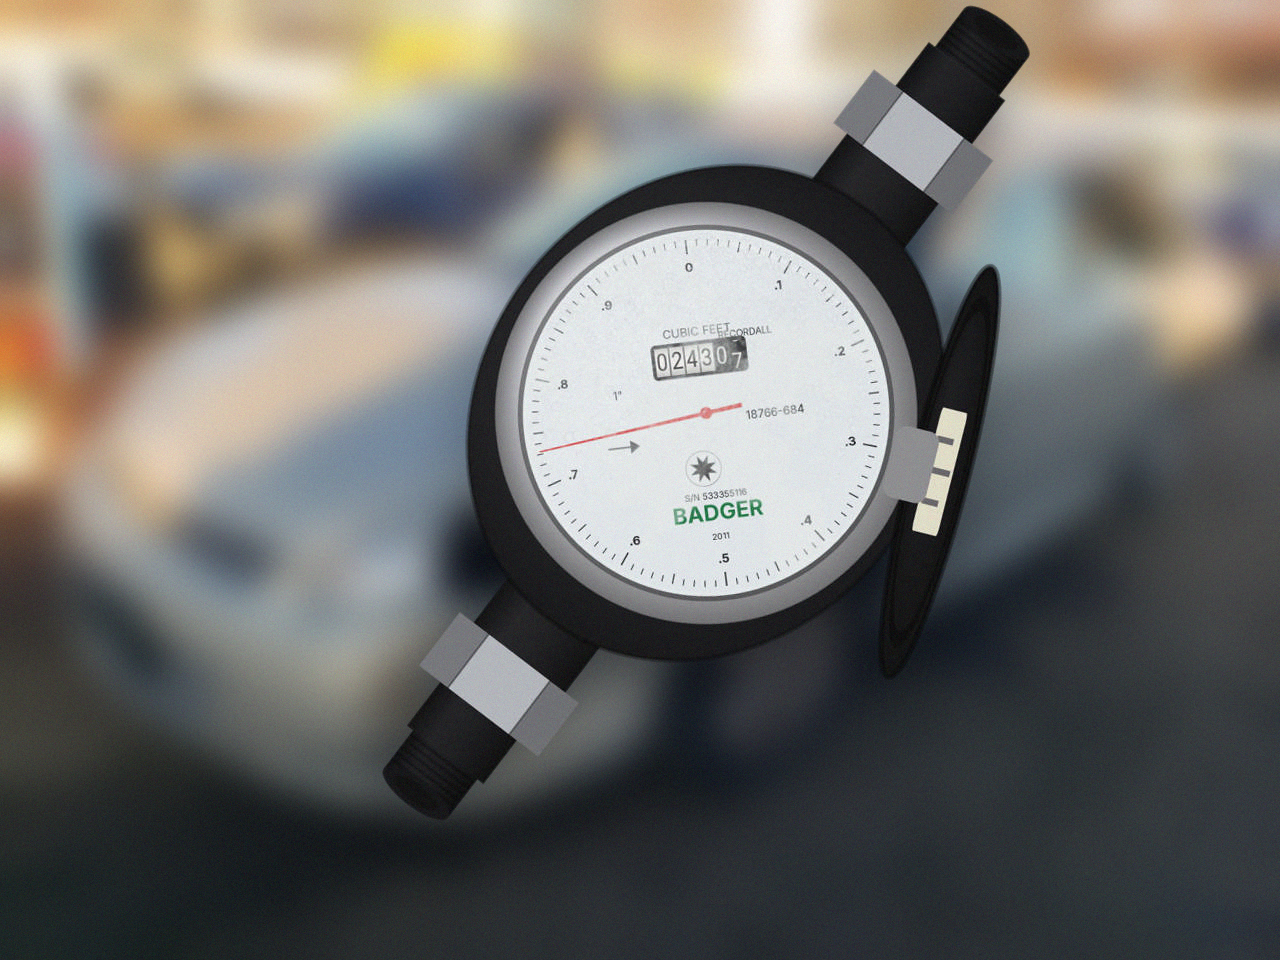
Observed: 24306.73 (ft³)
